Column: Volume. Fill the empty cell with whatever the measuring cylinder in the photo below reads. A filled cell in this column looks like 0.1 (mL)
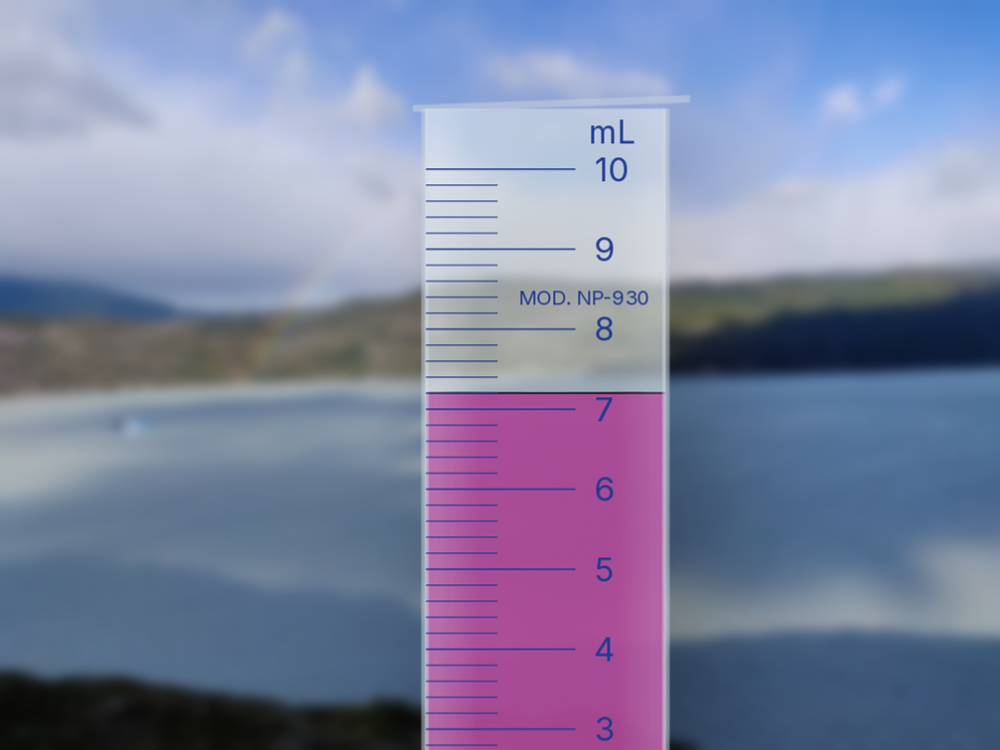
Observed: 7.2 (mL)
